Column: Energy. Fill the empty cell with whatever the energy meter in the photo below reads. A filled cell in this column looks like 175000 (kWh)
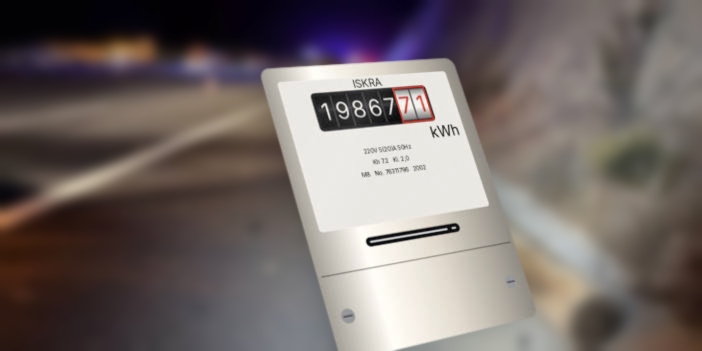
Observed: 19867.71 (kWh)
